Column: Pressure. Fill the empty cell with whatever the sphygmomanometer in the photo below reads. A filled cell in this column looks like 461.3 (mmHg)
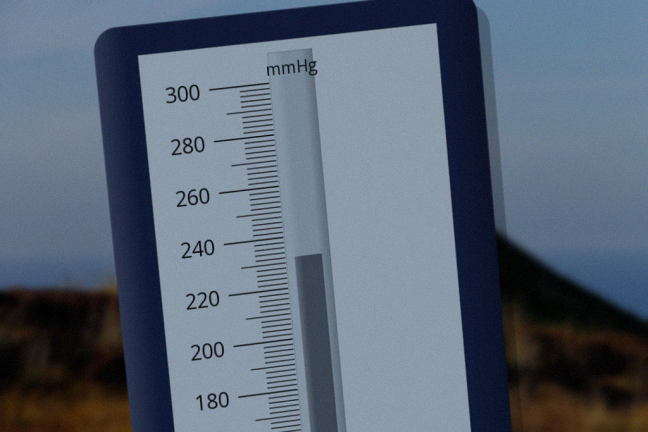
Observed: 232 (mmHg)
